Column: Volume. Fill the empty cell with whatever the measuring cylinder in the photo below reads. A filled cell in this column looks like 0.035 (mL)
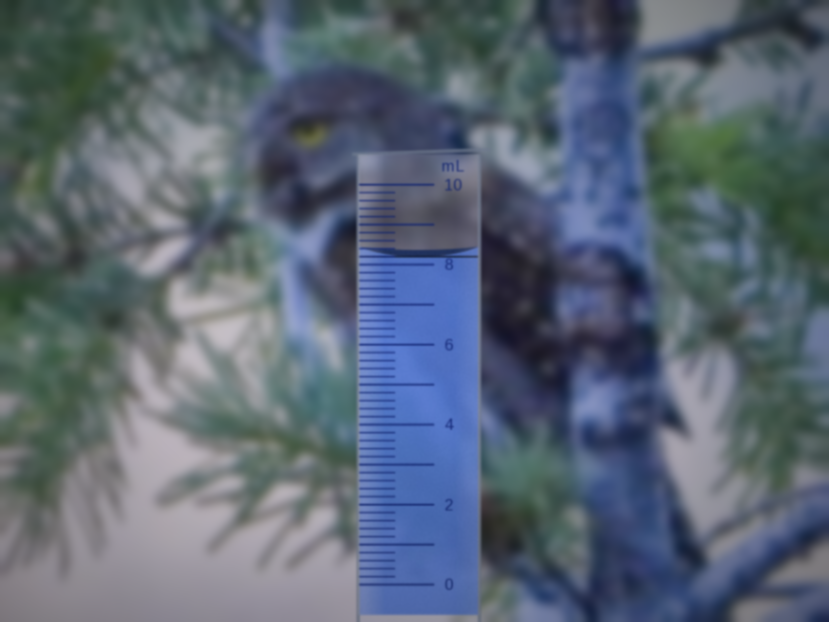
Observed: 8.2 (mL)
